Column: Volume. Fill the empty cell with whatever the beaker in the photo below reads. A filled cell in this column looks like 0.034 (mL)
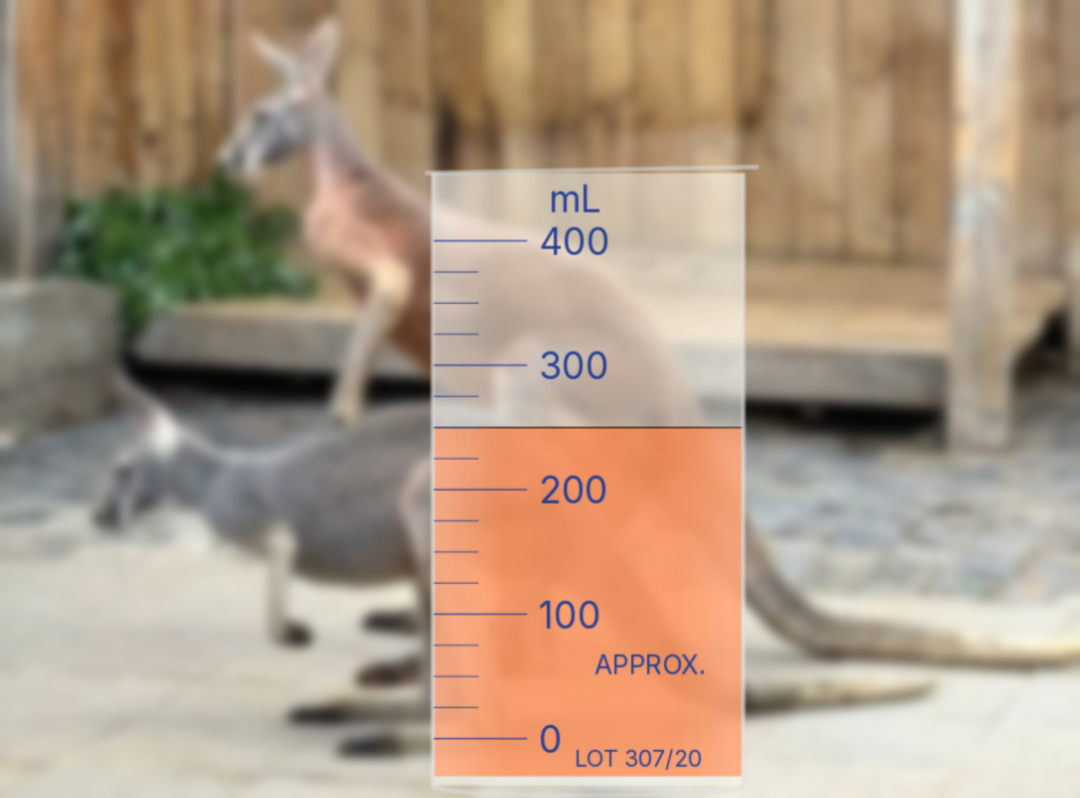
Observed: 250 (mL)
